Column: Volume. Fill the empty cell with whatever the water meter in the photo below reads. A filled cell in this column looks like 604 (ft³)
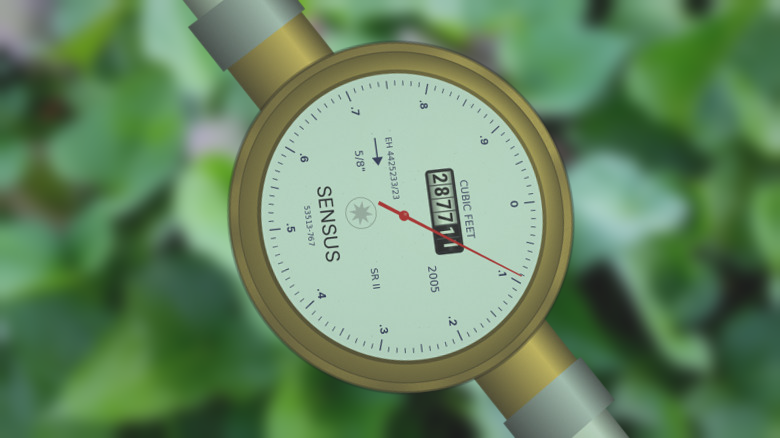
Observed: 287711.09 (ft³)
